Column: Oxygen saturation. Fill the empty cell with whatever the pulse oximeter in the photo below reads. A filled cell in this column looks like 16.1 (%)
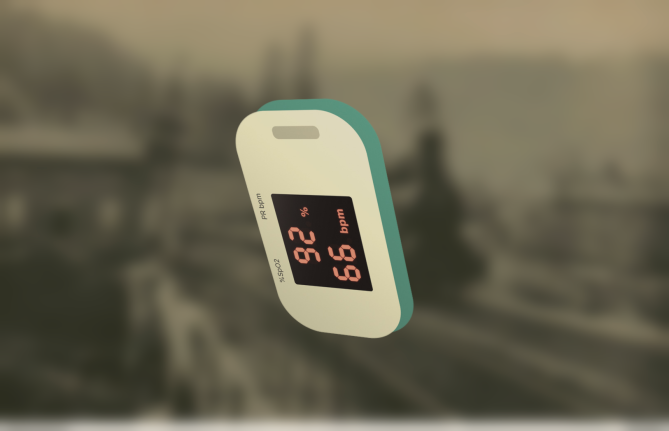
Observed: 92 (%)
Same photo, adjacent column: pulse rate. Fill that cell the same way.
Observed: 66 (bpm)
